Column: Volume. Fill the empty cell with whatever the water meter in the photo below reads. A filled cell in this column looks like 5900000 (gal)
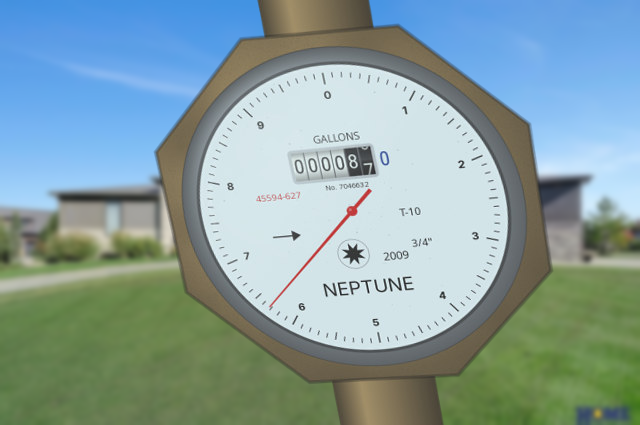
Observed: 866.3 (gal)
